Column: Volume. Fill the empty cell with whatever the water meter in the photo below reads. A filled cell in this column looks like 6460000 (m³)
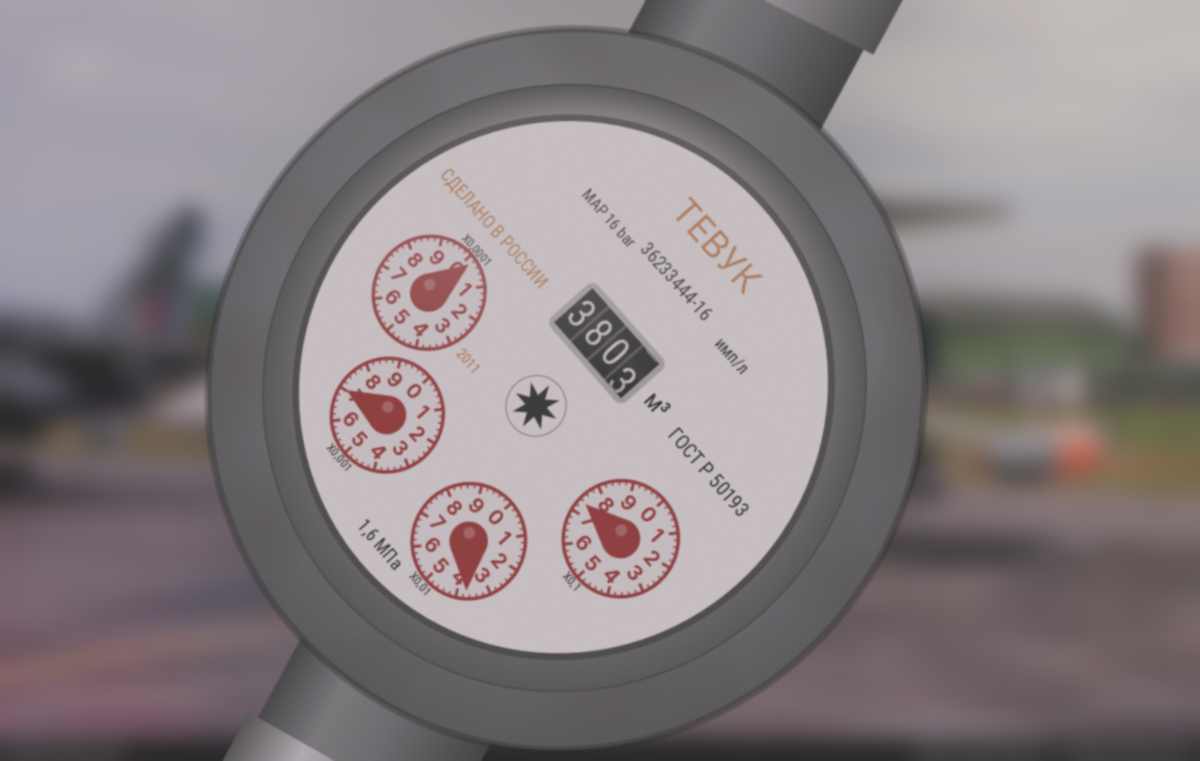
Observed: 3802.7370 (m³)
